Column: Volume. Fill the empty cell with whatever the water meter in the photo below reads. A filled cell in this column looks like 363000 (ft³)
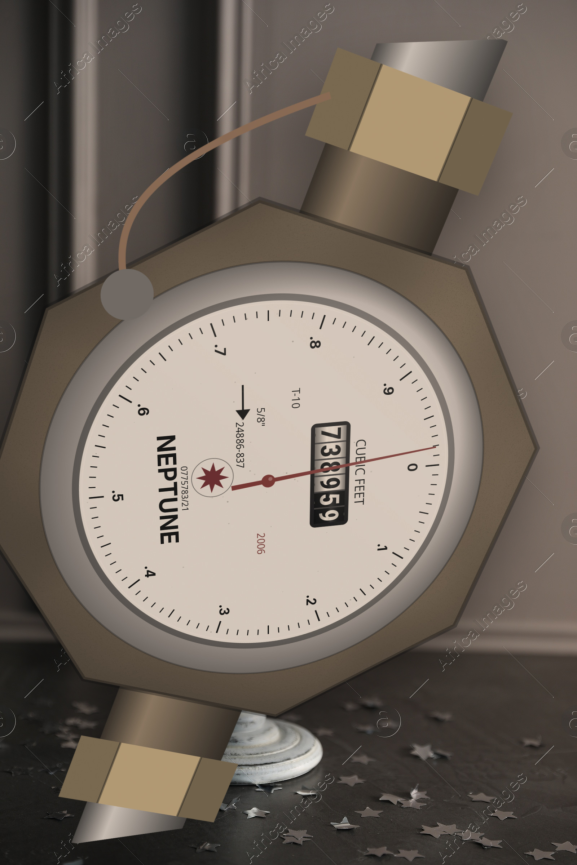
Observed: 738958.98 (ft³)
